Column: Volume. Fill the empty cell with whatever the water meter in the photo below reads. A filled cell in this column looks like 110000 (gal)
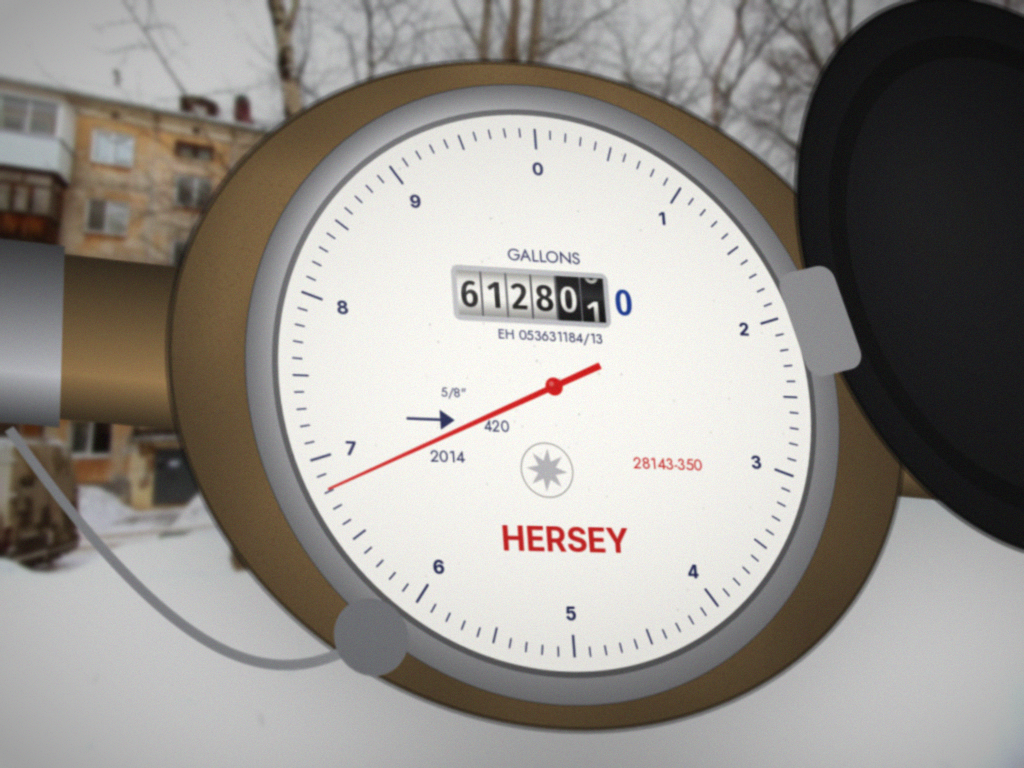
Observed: 6128006.8 (gal)
